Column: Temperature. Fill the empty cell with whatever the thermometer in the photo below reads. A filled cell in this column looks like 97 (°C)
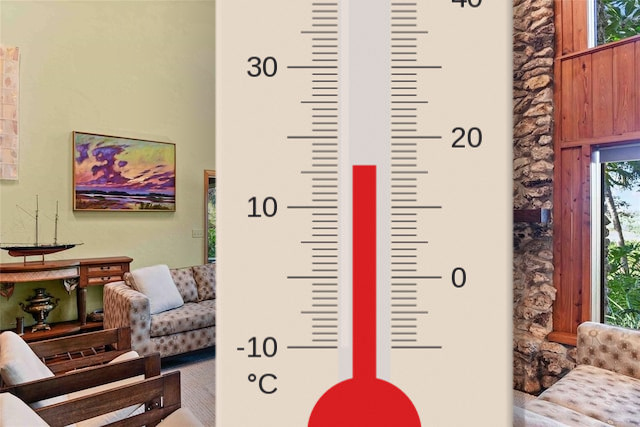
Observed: 16 (°C)
